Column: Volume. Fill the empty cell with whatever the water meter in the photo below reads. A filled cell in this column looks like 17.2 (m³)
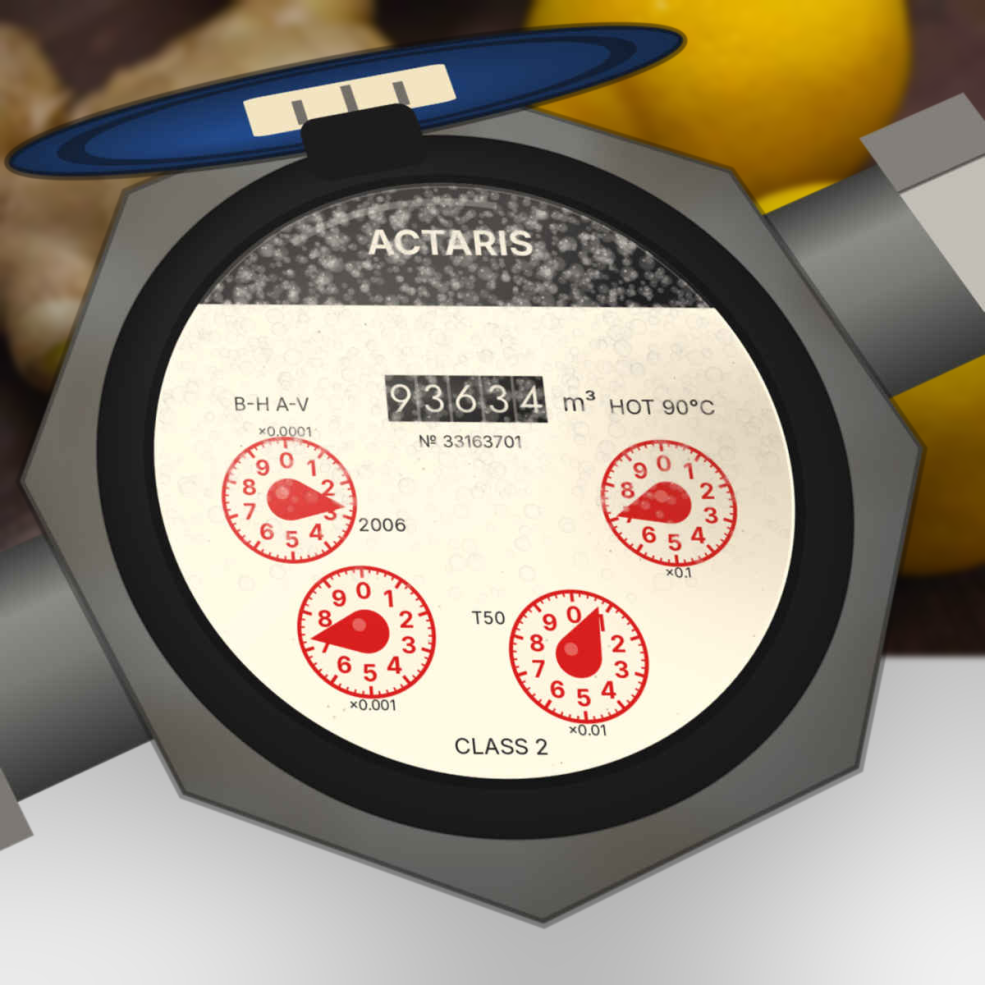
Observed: 93634.7072 (m³)
